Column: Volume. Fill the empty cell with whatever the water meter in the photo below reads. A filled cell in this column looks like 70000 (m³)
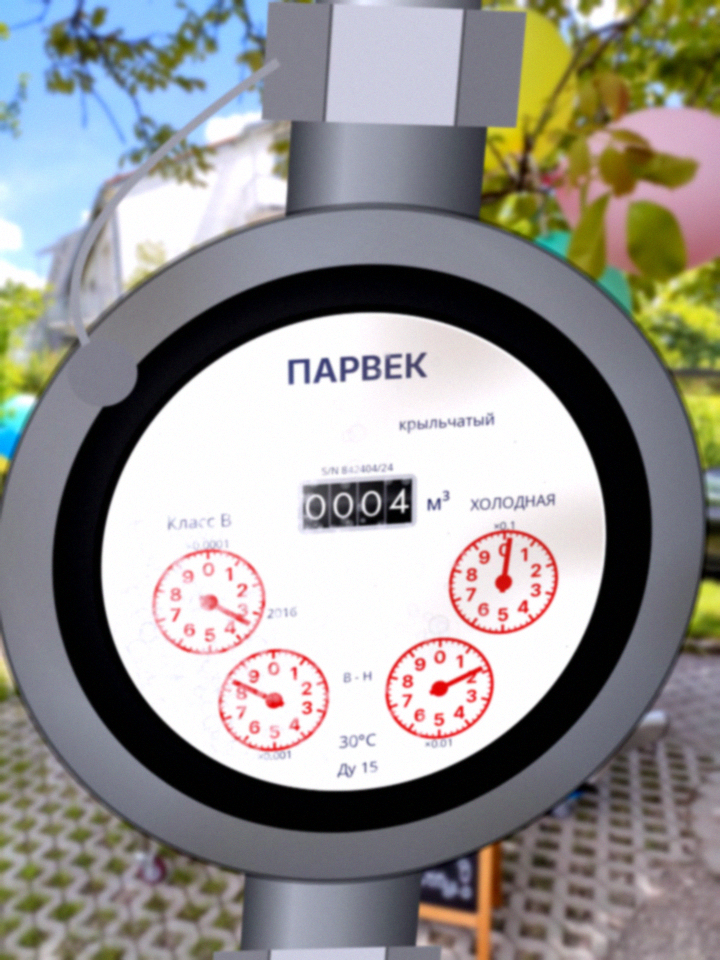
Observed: 4.0183 (m³)
